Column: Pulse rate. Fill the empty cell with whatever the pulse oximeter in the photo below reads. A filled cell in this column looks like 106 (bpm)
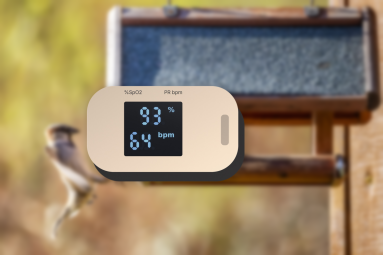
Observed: 64 (bpm)
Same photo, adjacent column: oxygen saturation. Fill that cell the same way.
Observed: 93 (%)
